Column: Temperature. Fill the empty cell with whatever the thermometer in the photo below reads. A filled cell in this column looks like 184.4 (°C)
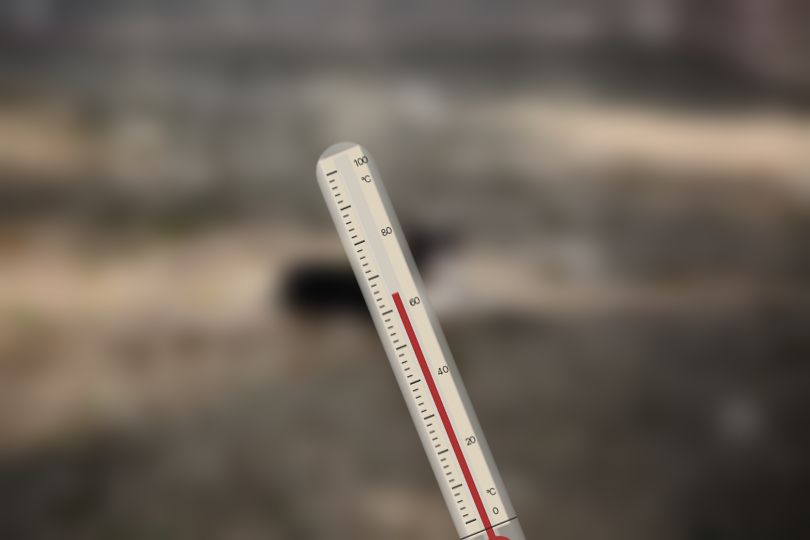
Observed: 64 (°C)
